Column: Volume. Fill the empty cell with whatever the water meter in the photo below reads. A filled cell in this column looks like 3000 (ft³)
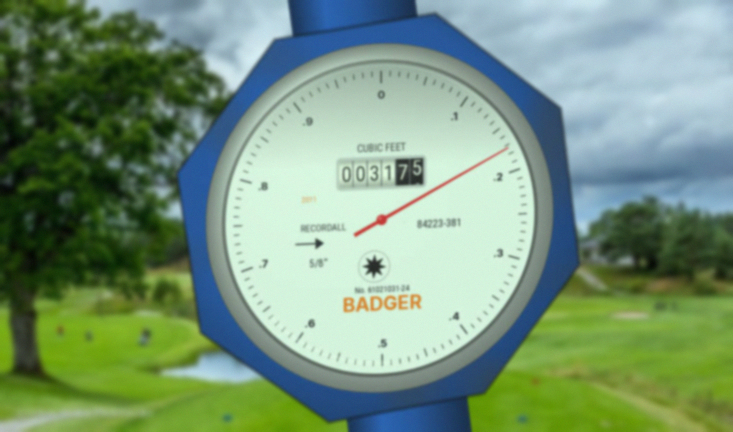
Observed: 3175.17 (ft³)
